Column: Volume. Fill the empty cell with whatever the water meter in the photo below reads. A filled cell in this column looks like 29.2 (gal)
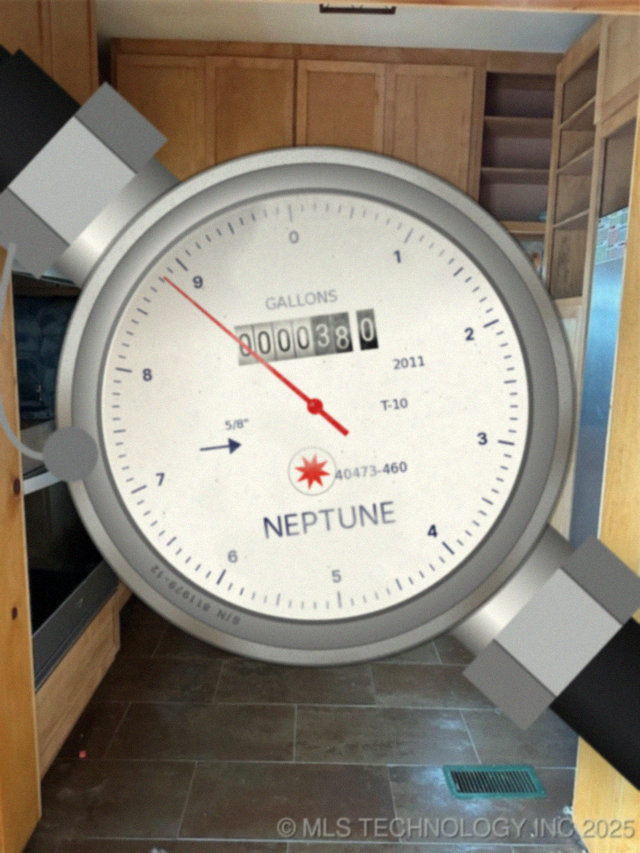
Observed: 378.8 (gal)
